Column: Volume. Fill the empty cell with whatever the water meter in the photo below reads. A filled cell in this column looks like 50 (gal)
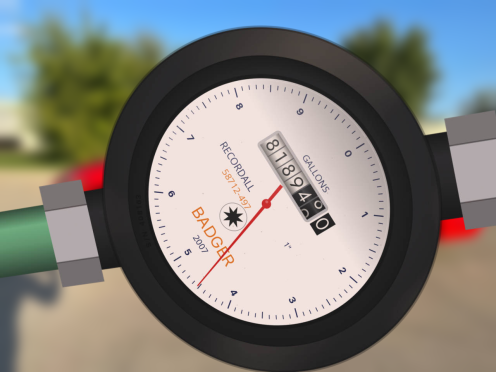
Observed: 8189484.5 (gal)
